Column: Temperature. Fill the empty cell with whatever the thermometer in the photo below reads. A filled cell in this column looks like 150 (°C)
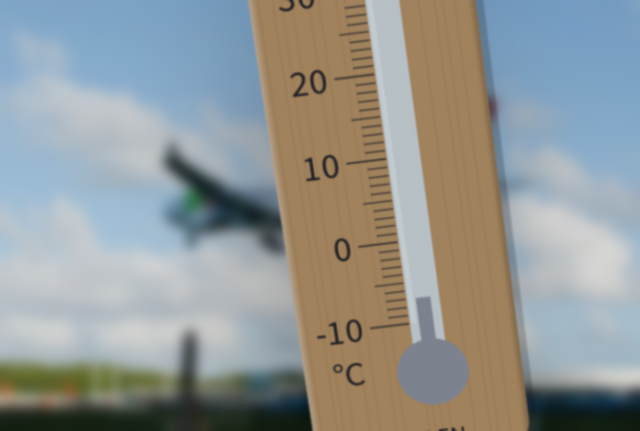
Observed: -7 (°C)
